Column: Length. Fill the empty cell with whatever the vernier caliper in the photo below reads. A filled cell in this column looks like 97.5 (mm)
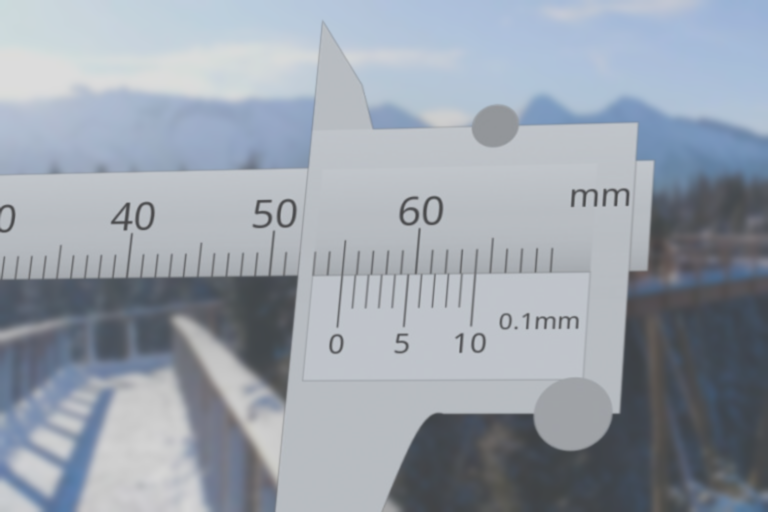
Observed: 55.0 (mm)
